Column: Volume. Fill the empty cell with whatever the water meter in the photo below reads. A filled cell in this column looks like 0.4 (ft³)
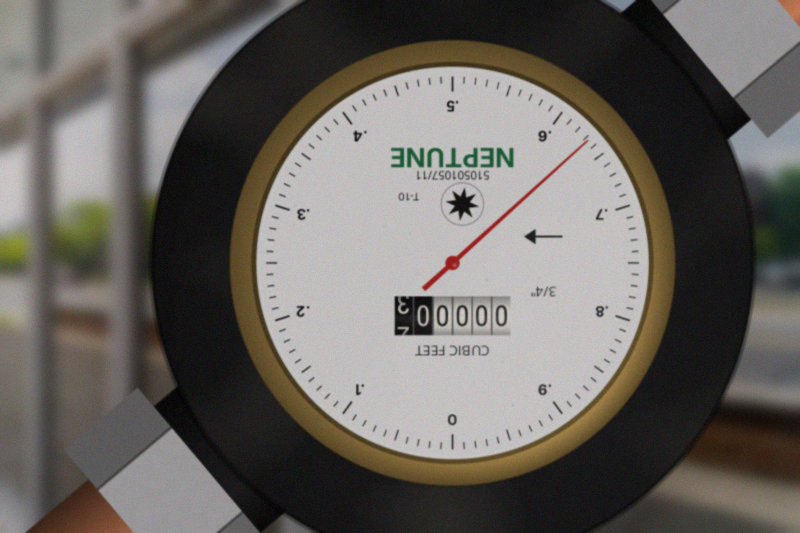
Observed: 2.63 (ft³)
